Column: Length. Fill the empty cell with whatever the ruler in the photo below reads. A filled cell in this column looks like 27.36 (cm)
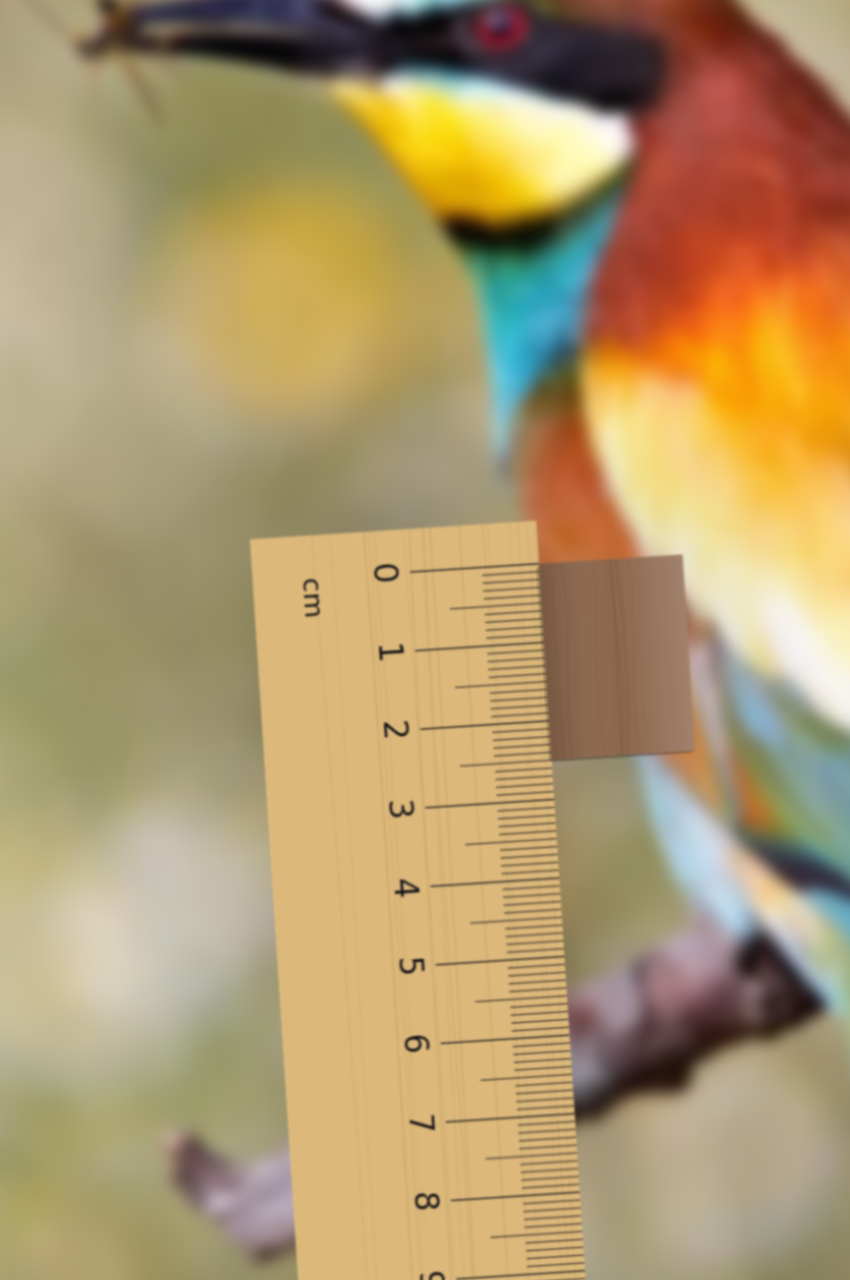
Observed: 2.5 (cm)
